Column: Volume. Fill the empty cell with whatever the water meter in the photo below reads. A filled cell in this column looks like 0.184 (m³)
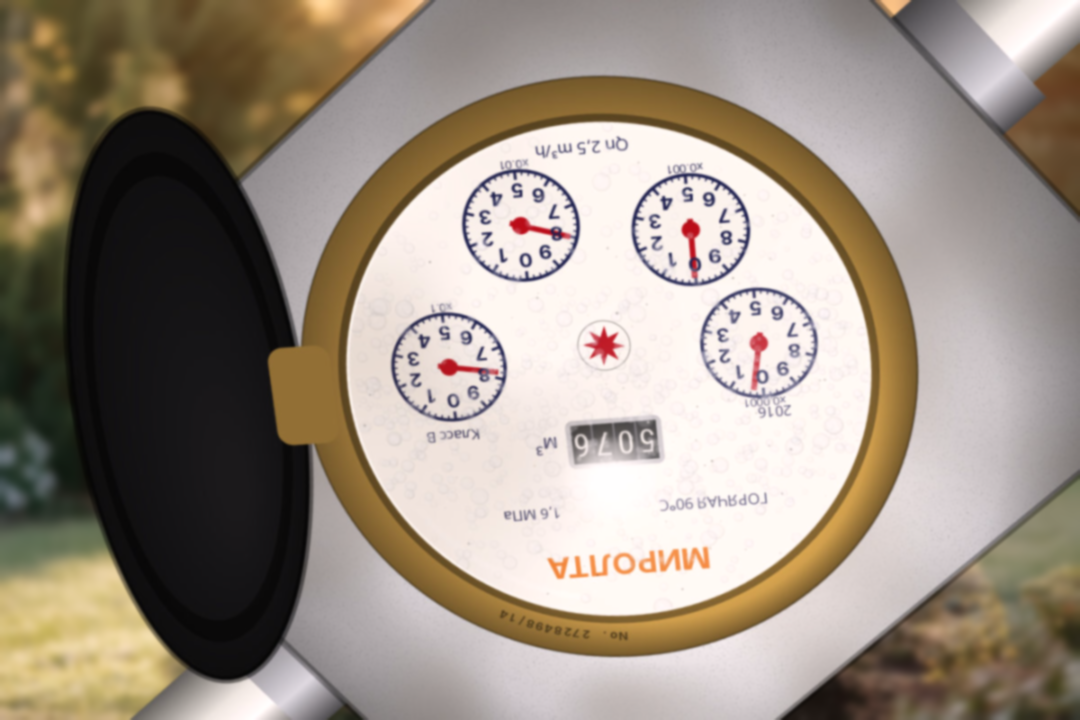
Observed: 5076.7800 (m³)
